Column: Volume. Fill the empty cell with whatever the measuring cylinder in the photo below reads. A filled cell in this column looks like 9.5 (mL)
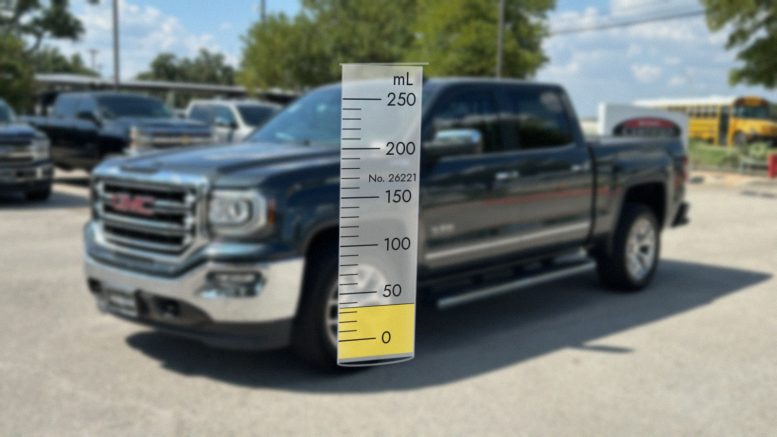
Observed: 35 (mL)
